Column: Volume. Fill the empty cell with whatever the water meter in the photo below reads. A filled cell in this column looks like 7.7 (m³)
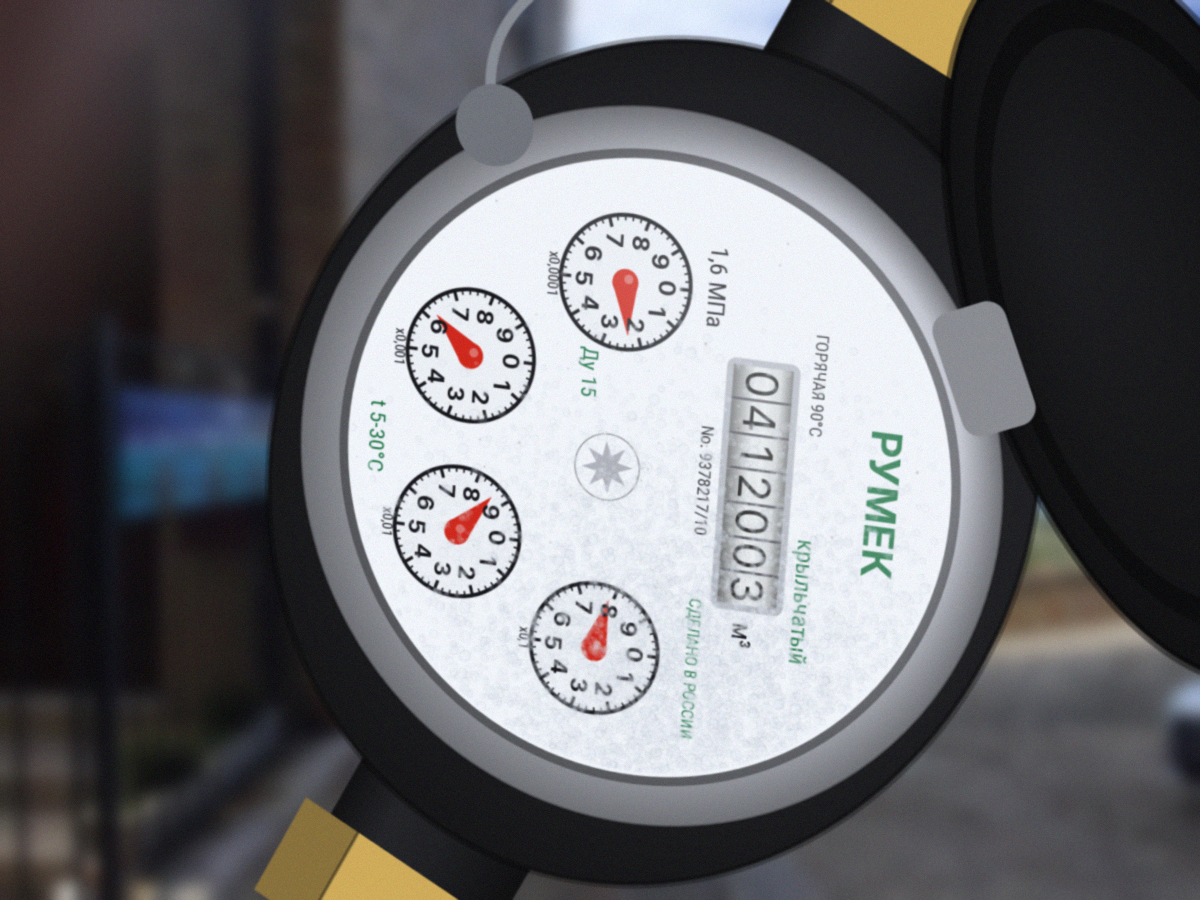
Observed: 412003.7862 (m³)
